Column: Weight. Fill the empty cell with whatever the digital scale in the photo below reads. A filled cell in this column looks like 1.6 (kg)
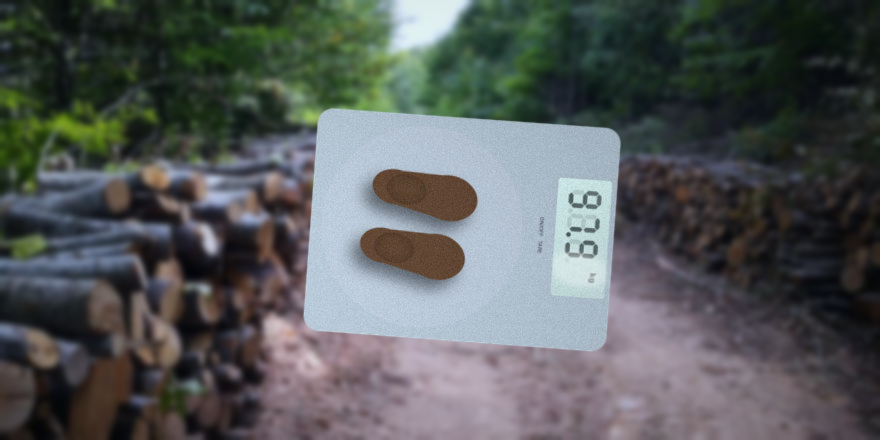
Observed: 97.9 (kg)
